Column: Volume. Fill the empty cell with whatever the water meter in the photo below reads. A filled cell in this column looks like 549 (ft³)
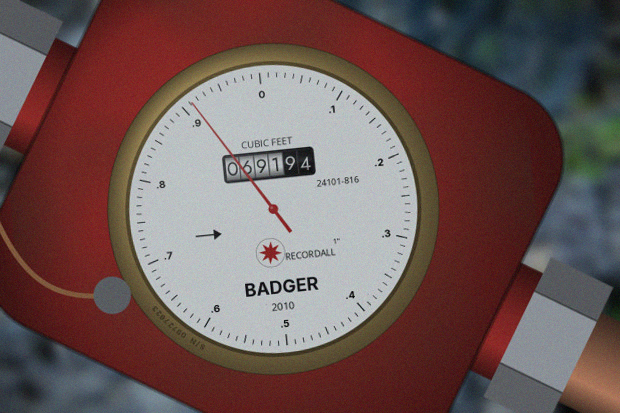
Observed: 69193.91 (ft³)
